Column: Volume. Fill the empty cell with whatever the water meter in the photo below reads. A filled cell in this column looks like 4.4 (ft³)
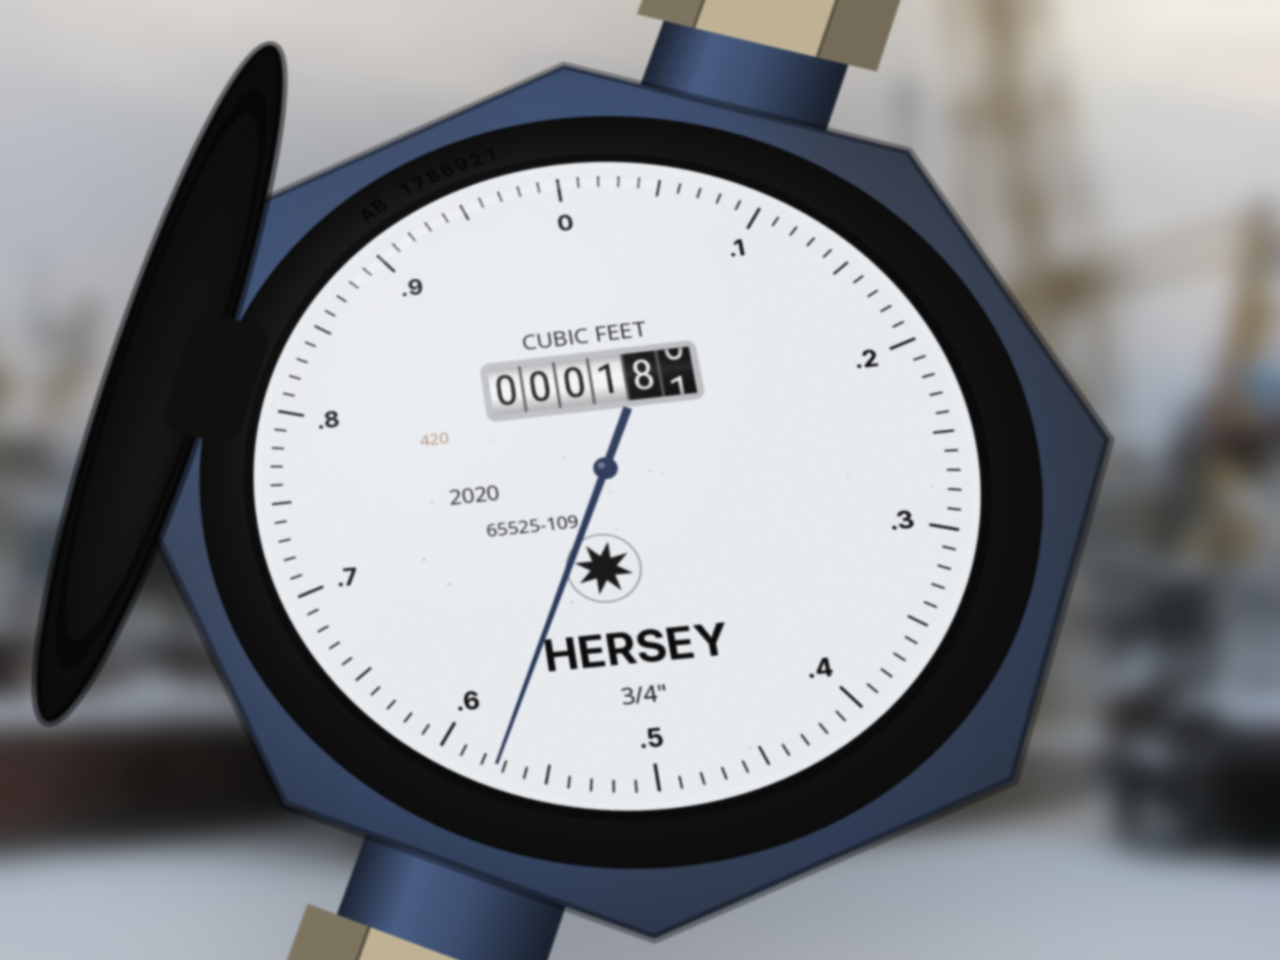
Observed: 180.57 (ft³)
